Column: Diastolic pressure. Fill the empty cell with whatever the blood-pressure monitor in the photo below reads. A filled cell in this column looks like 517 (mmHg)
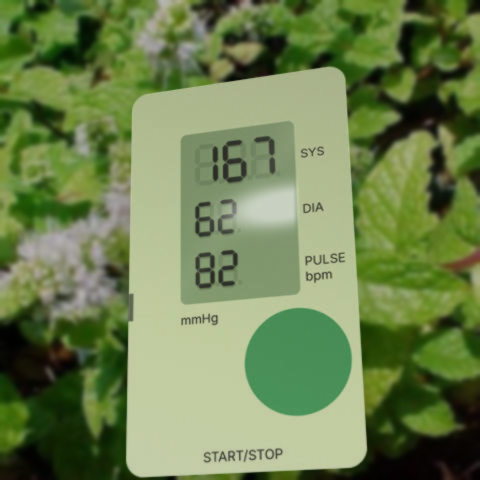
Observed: 62 (mmHg)
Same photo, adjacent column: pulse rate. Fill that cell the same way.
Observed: 82 (bpm)
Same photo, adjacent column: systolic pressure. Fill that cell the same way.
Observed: 167 (mmHg)
